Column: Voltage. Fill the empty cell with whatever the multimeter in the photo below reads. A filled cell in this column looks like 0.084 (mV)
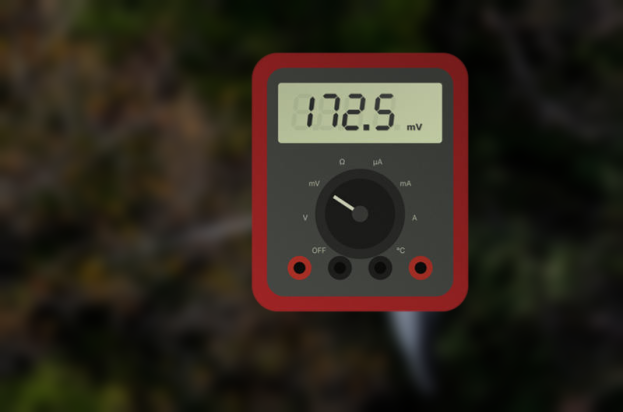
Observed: 172.5 (mV)
